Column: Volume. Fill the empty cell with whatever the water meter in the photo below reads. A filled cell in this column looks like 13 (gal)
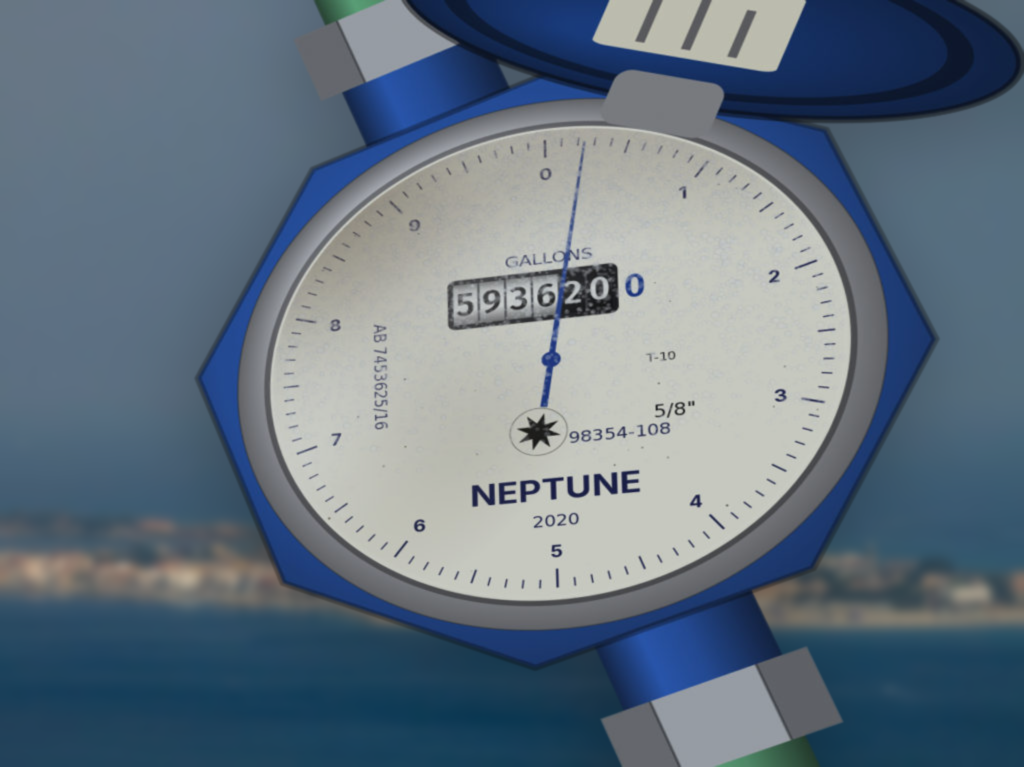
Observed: 5936200.2 (gal)
